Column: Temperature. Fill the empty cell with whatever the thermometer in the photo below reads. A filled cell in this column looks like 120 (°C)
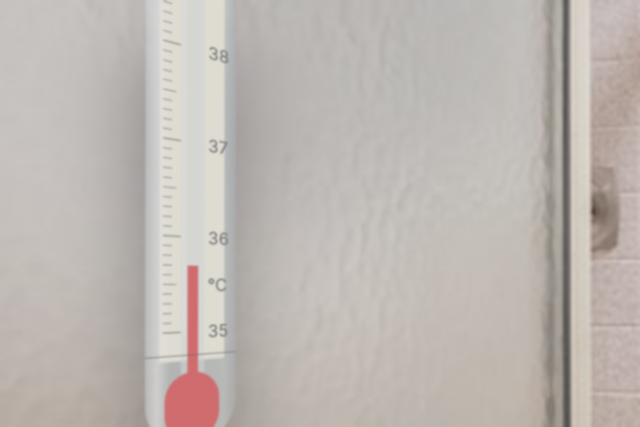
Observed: 35.7 (°C)
